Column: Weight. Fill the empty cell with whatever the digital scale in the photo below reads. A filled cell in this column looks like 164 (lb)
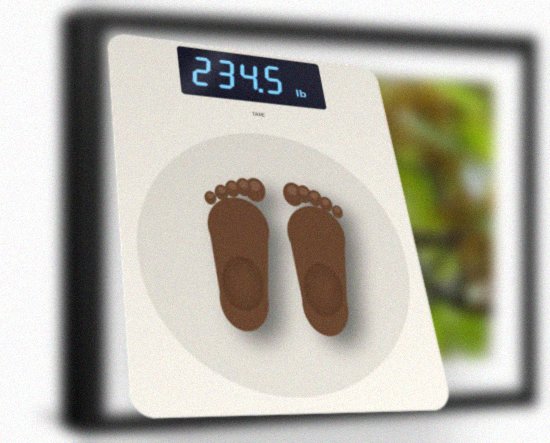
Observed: 234.5 (lb)
